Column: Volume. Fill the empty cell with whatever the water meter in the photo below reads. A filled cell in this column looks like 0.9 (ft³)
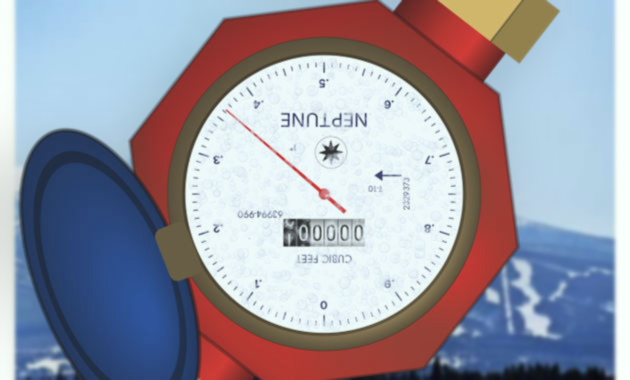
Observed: 1.36 (ft³)
